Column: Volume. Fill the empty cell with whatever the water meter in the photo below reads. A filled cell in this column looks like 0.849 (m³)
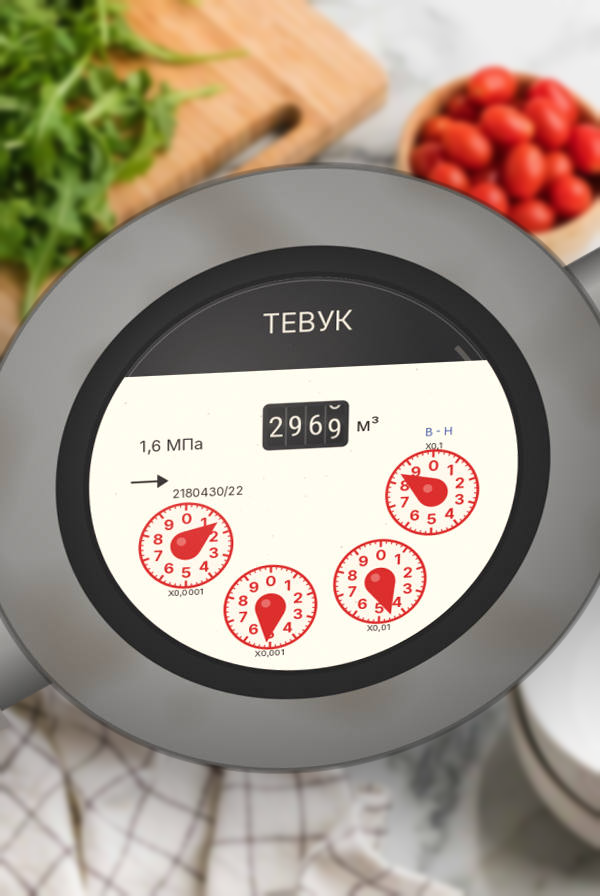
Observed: 2968.8451 (m³)
